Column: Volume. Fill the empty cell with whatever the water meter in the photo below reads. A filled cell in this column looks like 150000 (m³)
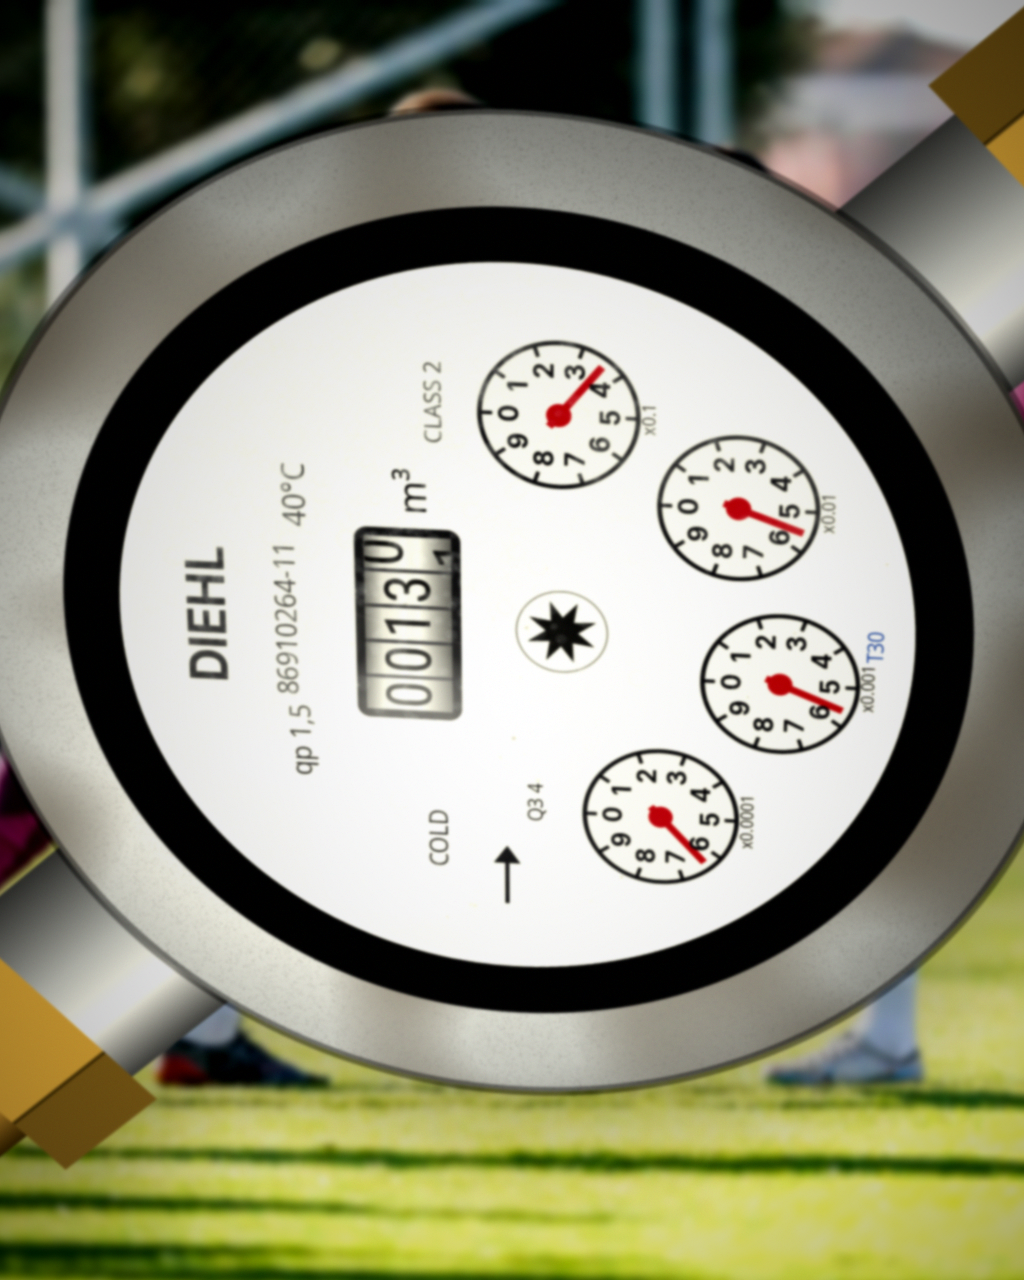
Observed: 130.3556 (m³)
